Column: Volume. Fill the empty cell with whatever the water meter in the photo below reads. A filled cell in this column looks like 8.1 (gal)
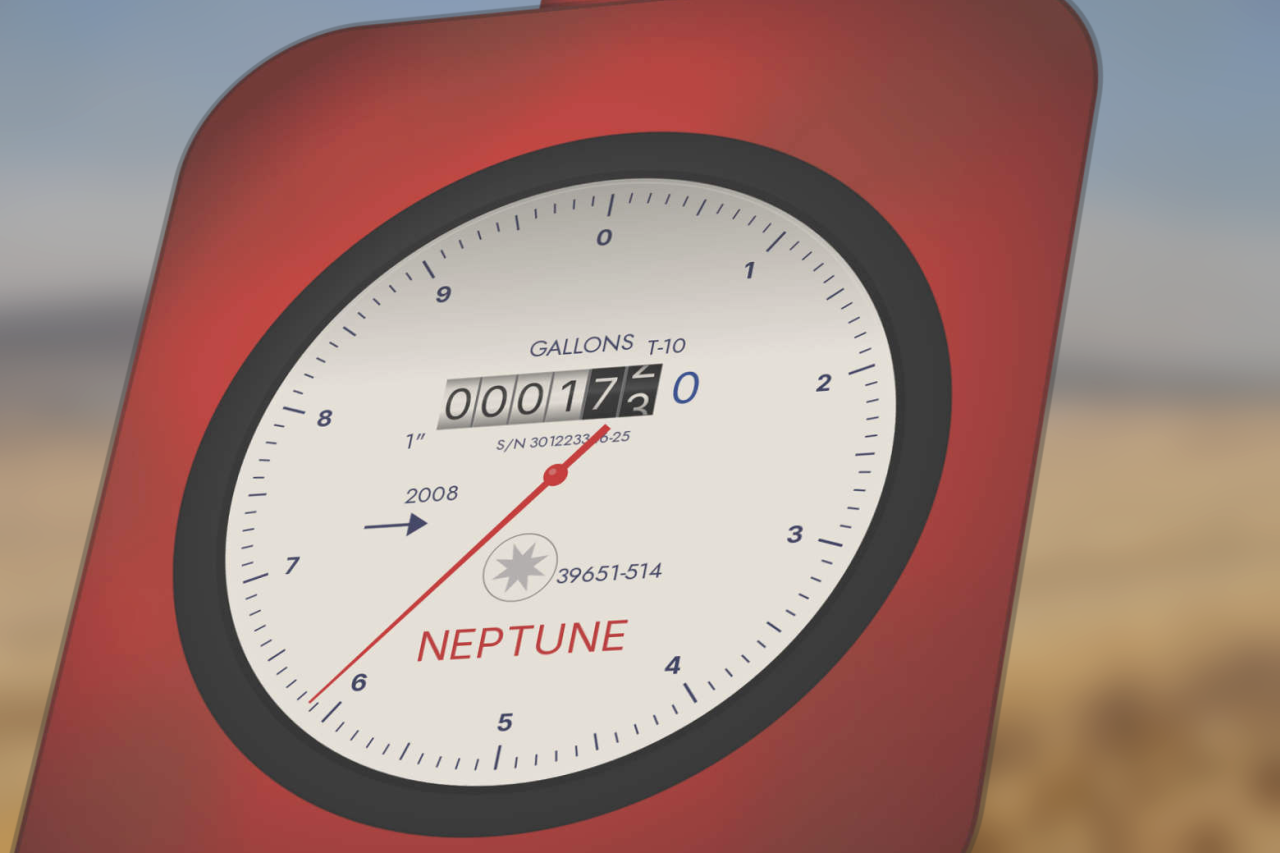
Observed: 1726.1 (gal)
